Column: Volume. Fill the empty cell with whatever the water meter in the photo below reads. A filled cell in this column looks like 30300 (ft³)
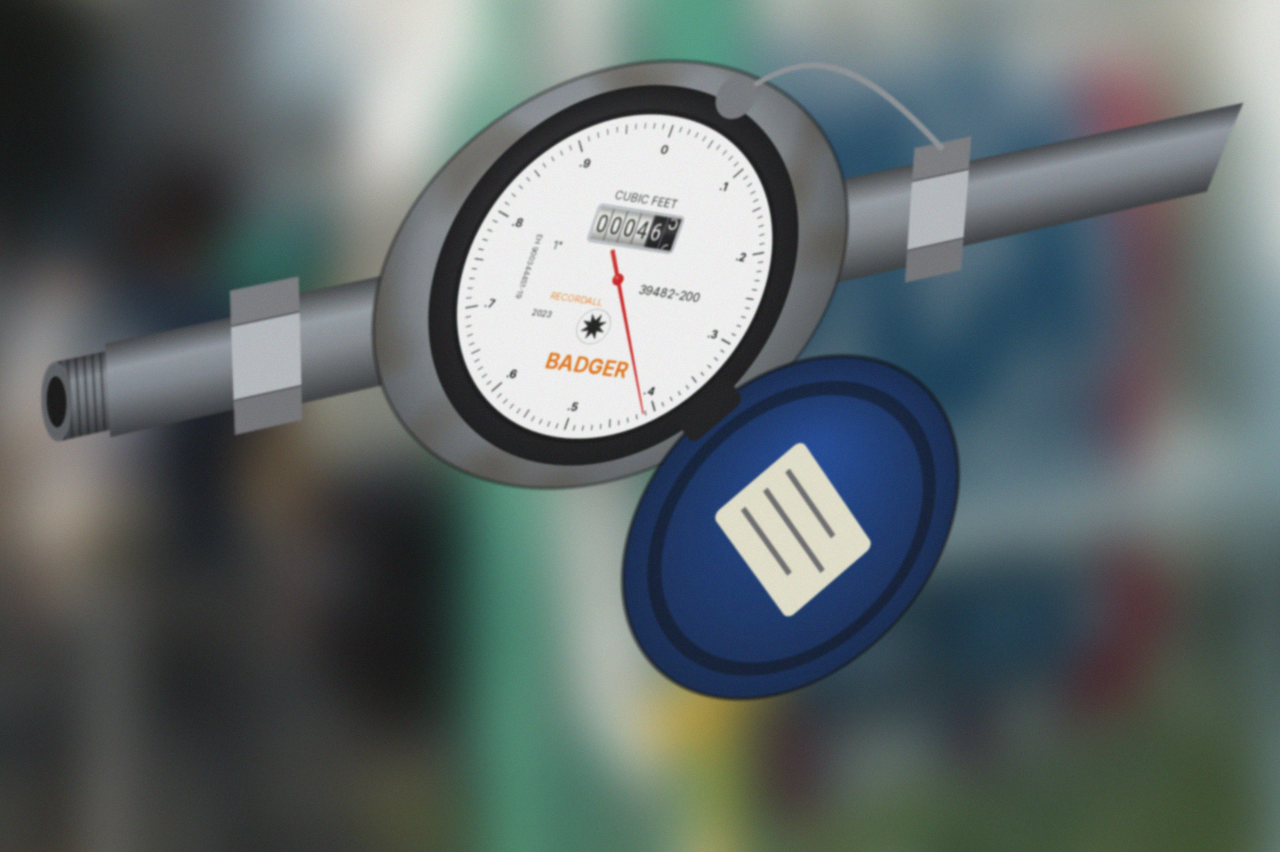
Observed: 465.41 (ft³)
